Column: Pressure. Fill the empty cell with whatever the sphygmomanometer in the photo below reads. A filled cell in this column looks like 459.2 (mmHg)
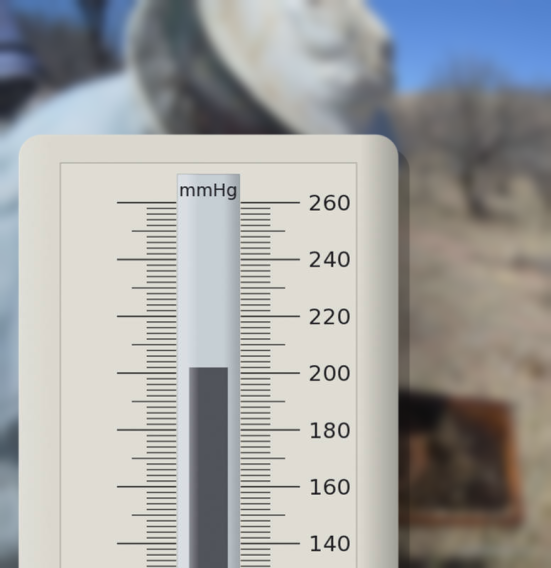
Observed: 202 (mmHg)
